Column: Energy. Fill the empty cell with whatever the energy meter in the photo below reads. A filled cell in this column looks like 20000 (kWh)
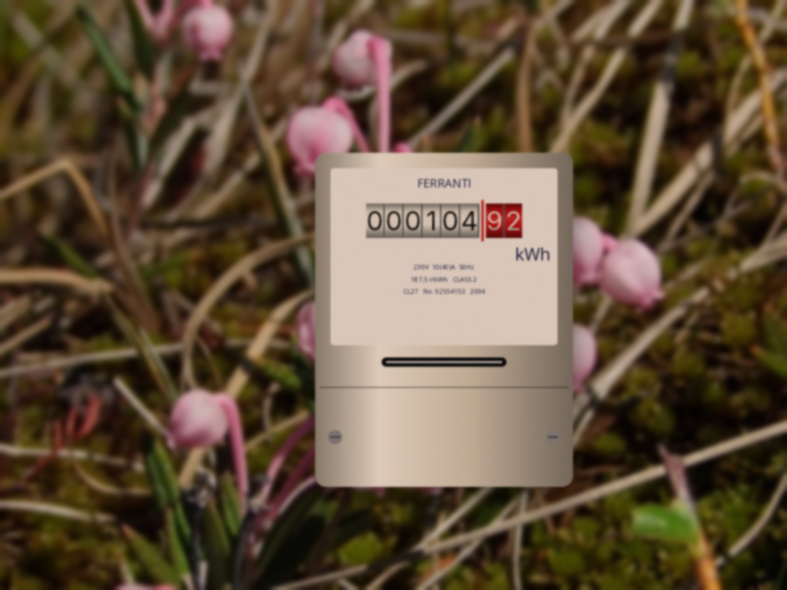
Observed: 104.92 (kWh)
